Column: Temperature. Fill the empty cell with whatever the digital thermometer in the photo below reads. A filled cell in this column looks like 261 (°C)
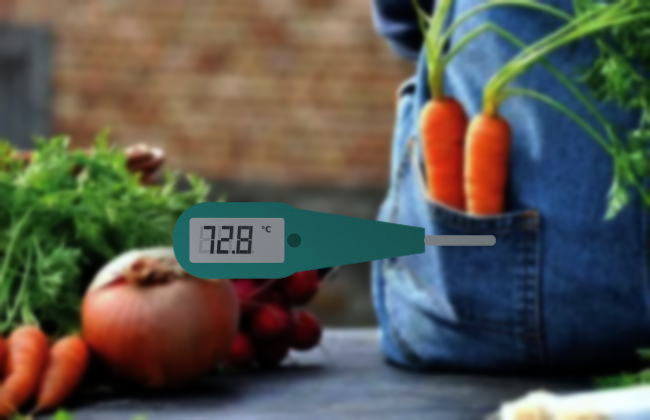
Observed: 72.8 (°C)
